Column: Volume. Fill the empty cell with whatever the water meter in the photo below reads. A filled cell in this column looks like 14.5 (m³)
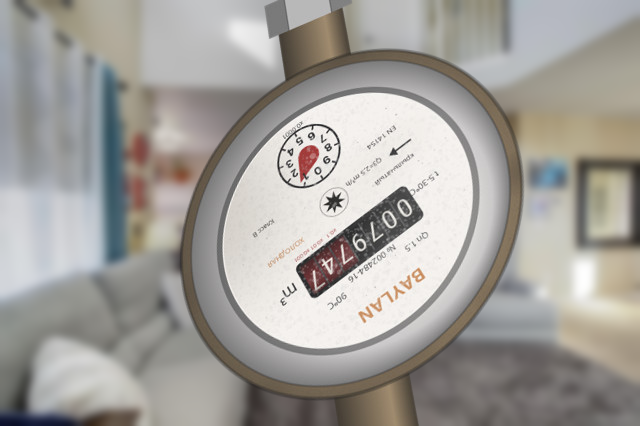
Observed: 79.7471 (m³)
